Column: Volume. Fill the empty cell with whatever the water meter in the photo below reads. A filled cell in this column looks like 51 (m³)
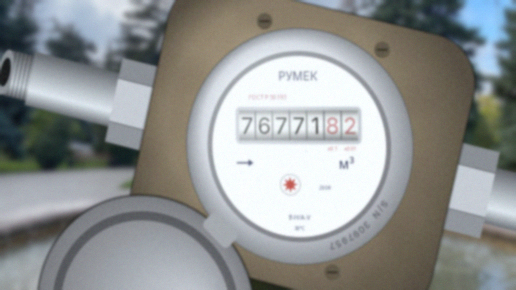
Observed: 76771.82 (m³)
